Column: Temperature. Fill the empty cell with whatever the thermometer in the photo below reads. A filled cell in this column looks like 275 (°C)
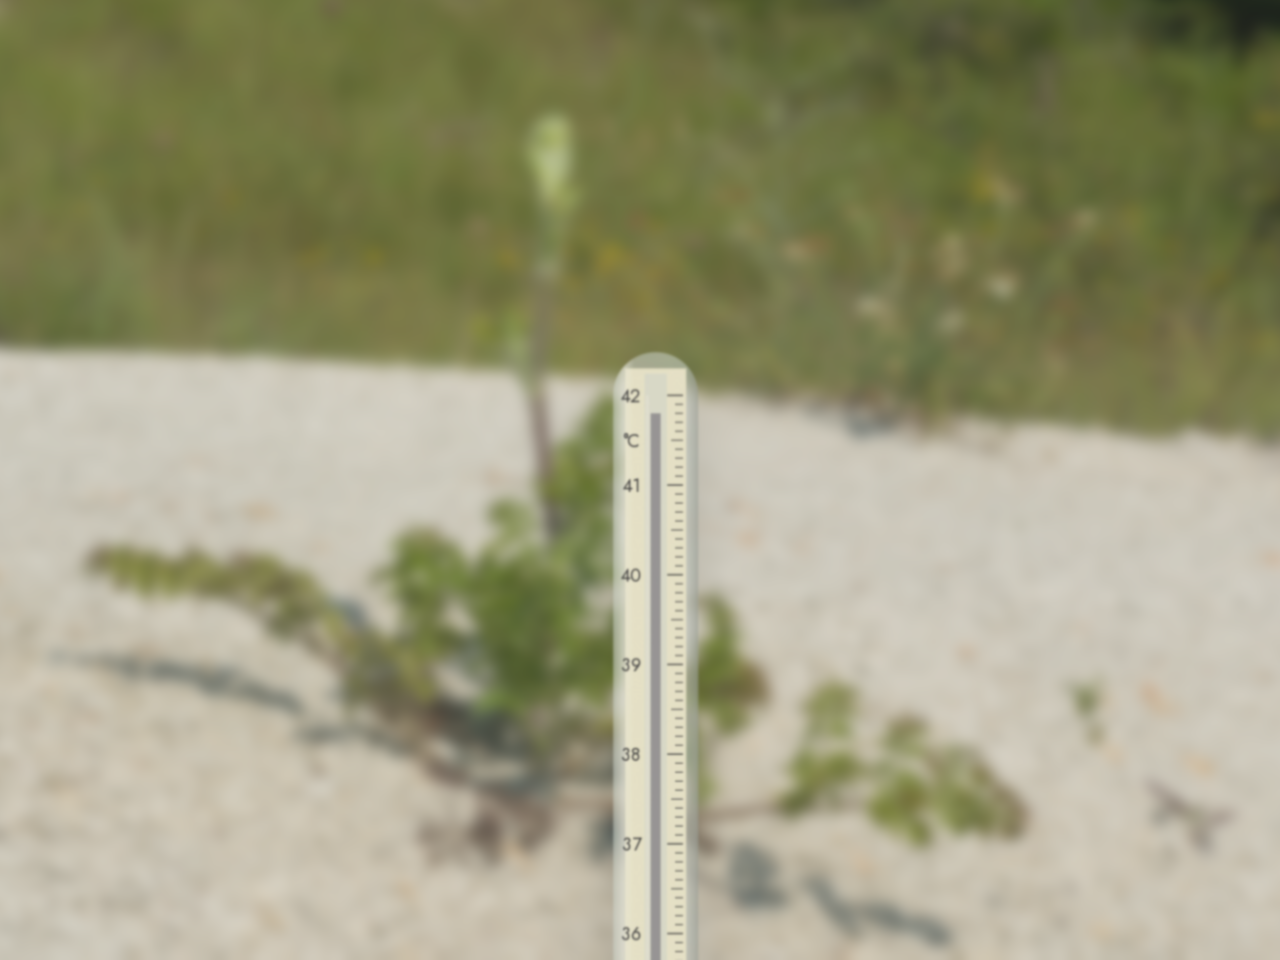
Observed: 41.8 (°C)
